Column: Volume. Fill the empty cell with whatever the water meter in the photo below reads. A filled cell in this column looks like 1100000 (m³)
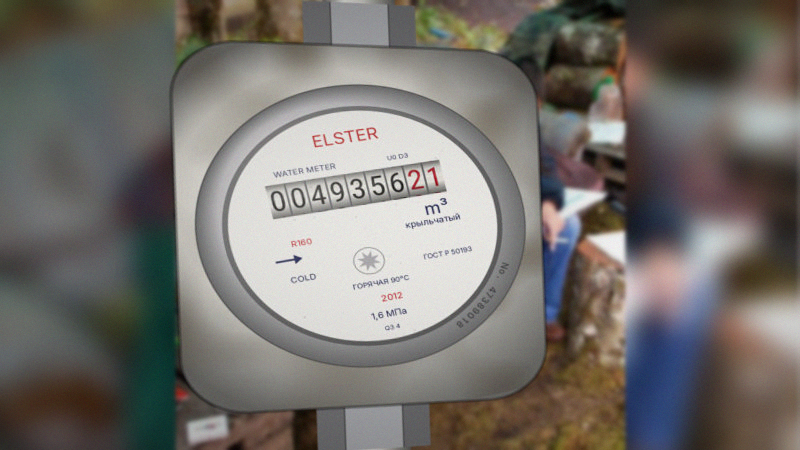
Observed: 49356.21 (m³)
